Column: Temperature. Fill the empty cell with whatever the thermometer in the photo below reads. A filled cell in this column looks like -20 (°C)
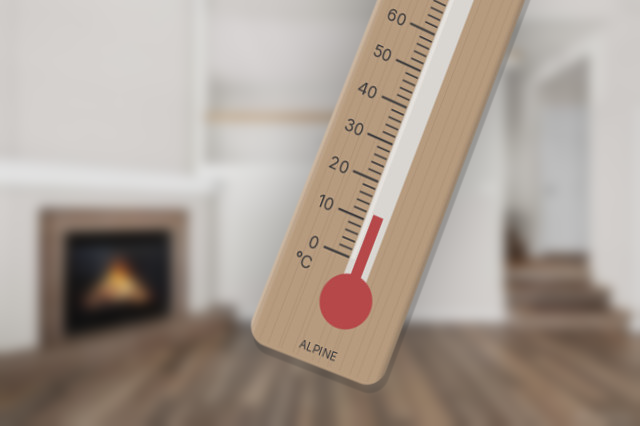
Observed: 12 (°C)
